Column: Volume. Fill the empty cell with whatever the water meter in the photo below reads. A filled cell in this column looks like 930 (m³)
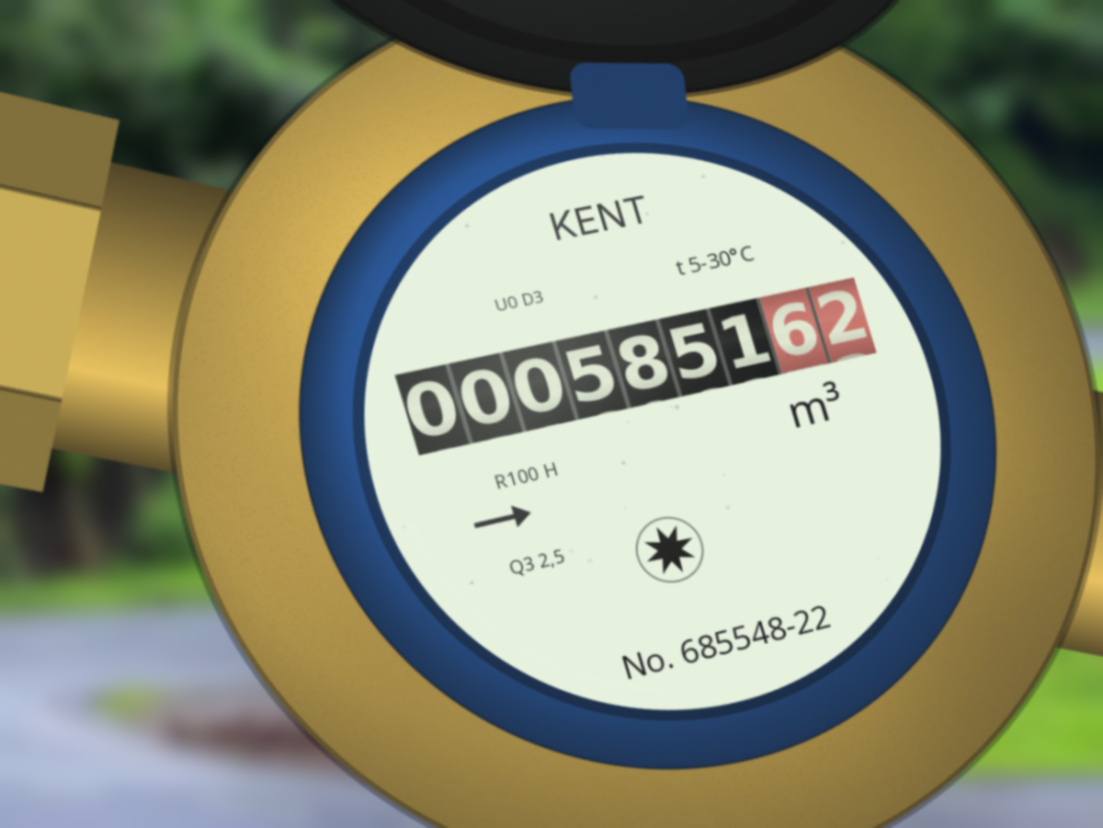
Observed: 5851.62 (m³)
